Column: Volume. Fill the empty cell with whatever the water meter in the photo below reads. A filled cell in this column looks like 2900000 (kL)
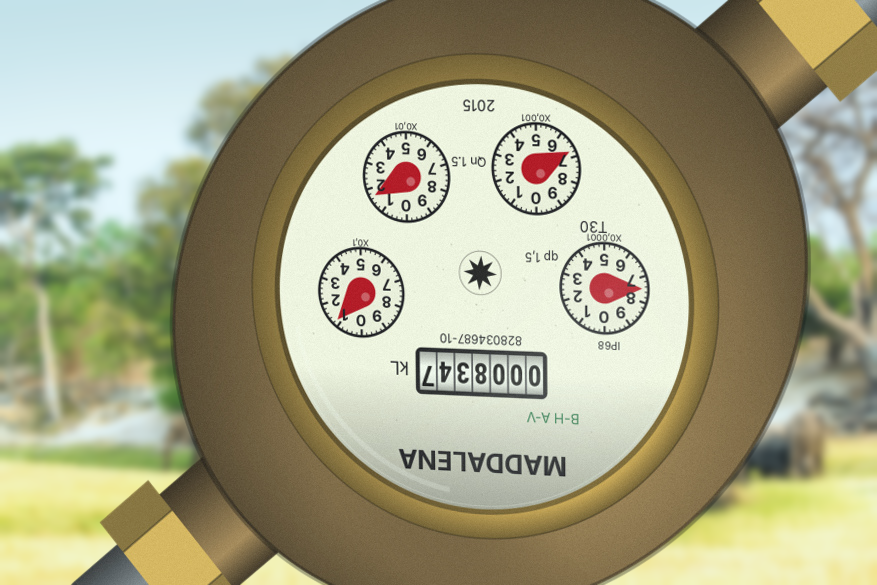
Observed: 8347.1167 (kL)
